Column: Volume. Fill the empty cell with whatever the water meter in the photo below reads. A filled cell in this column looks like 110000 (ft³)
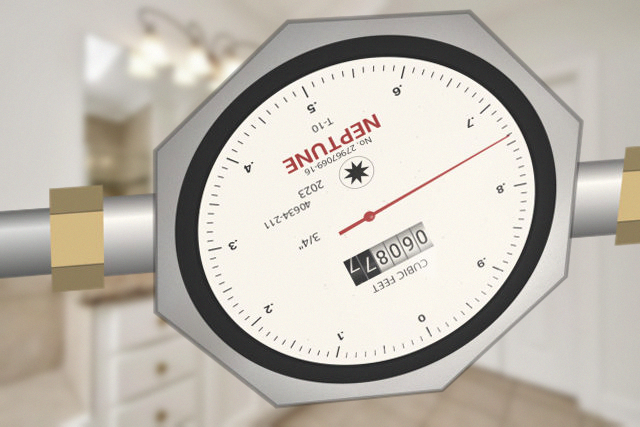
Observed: 60876.74 (ft³)
